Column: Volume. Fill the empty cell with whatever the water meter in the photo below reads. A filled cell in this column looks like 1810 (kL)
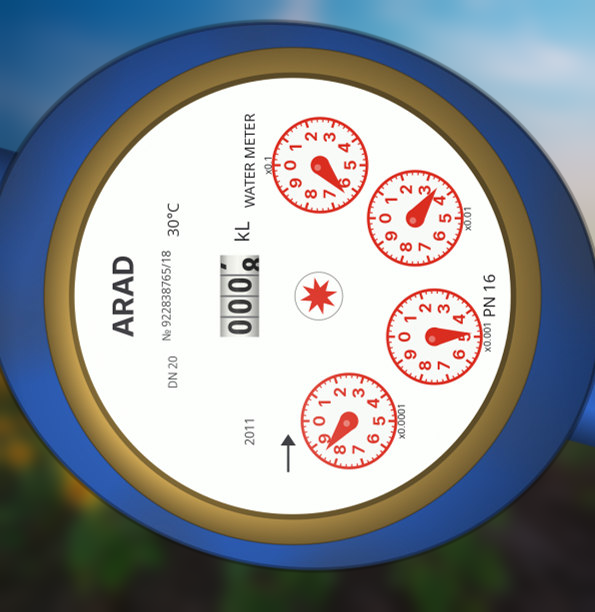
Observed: 7.6348 (kL)
